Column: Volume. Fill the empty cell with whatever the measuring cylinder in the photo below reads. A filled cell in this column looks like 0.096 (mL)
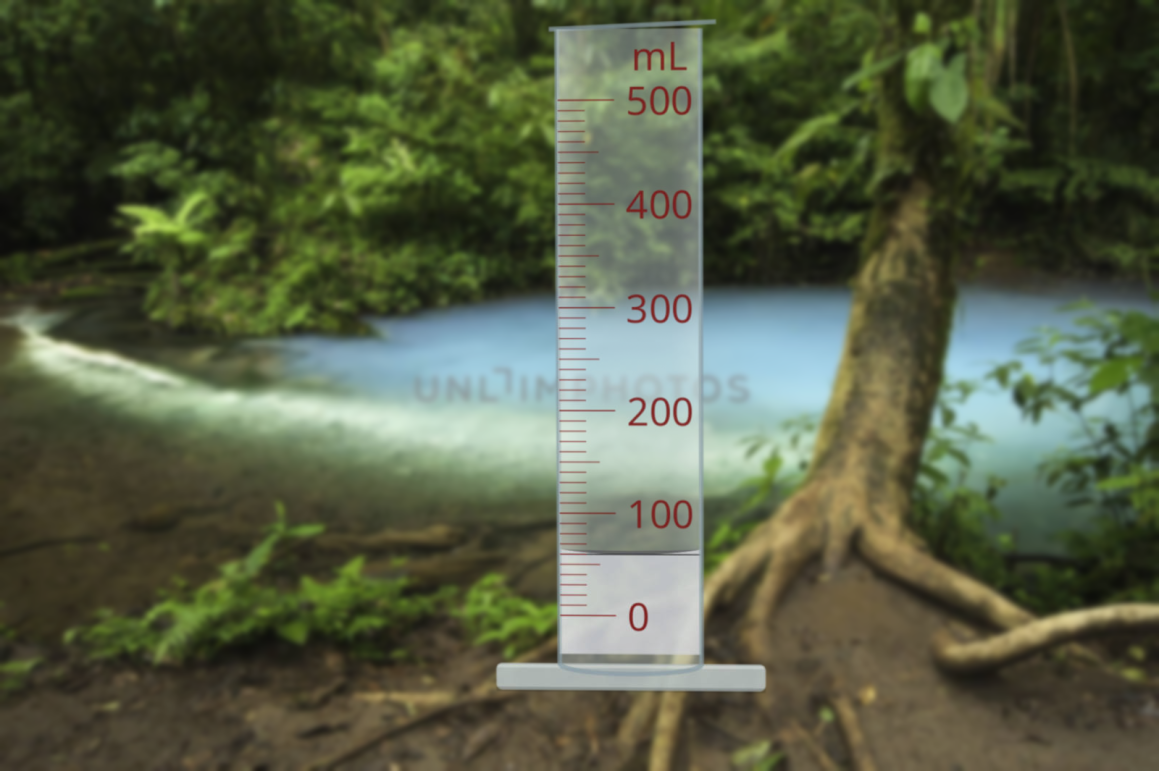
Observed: 60 (mL)
